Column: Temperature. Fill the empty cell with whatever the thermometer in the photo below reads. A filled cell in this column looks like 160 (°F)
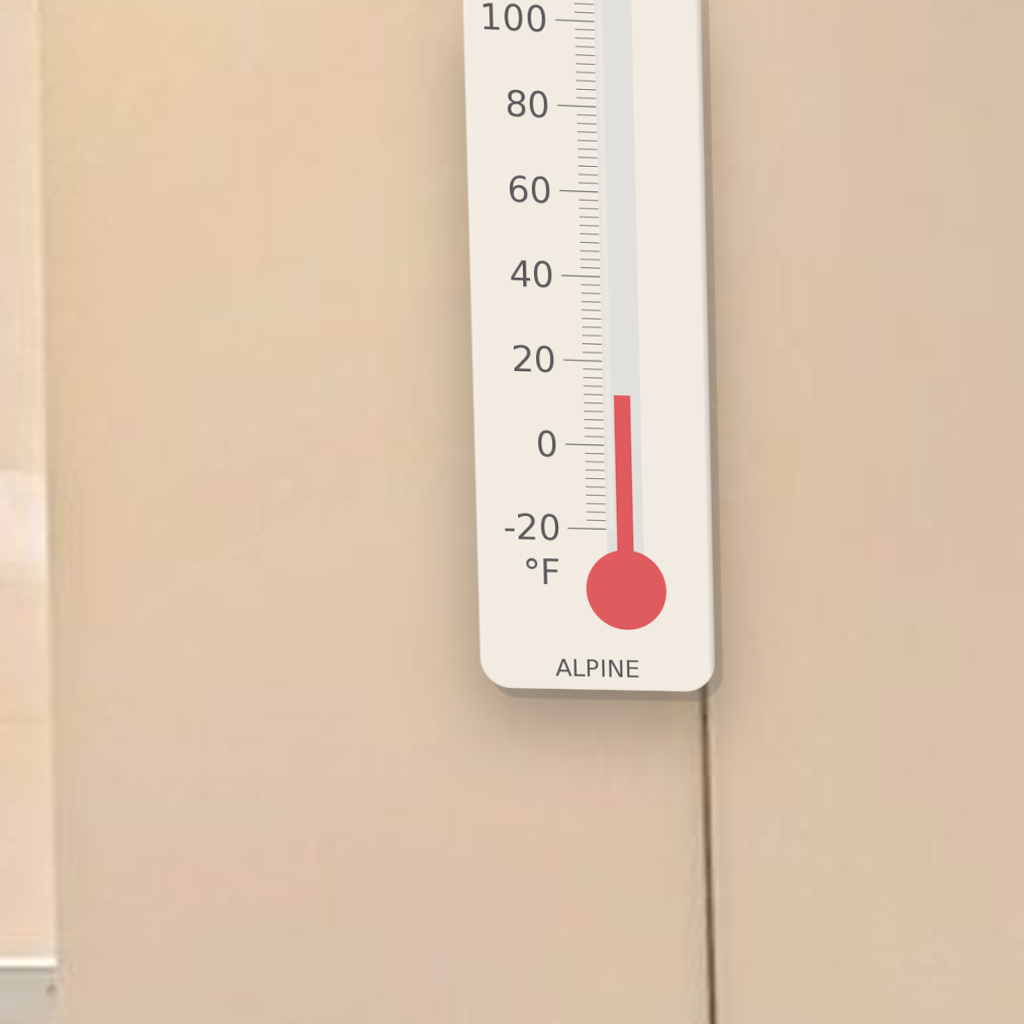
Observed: 12 (°F)
